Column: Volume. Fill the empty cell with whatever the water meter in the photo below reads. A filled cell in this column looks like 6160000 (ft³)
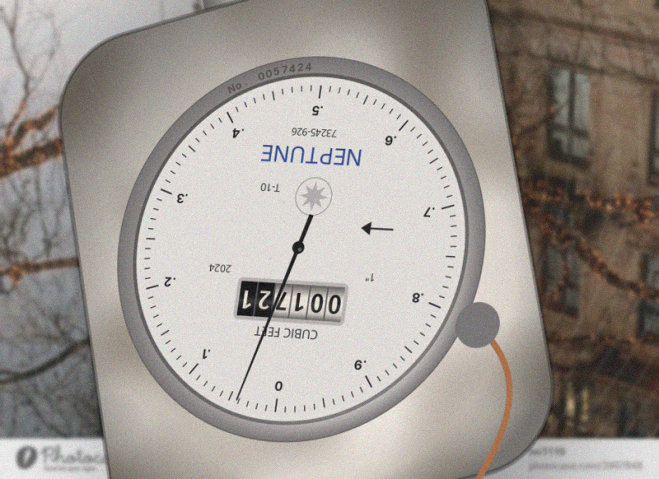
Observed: 1721.04 (ft³)
